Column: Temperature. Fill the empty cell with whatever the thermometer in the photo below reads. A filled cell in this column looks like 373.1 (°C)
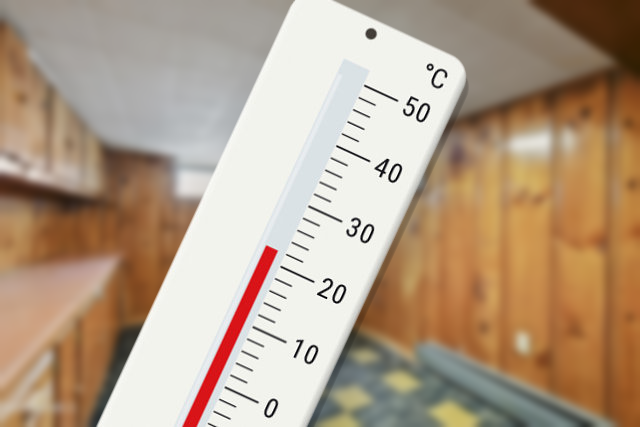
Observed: 22 (°C)
